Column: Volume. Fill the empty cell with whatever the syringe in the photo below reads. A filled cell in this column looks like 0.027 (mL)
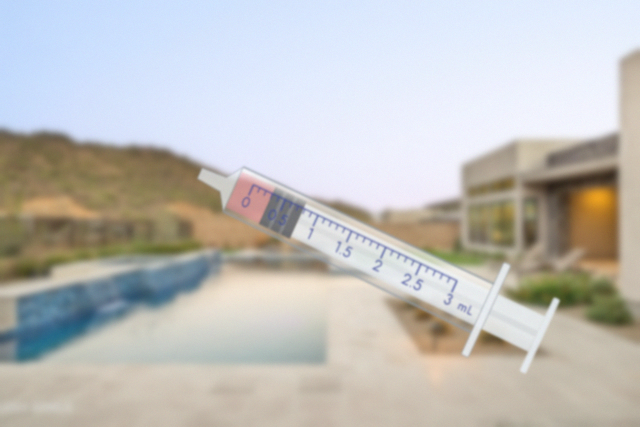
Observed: 0.3 (mL)
